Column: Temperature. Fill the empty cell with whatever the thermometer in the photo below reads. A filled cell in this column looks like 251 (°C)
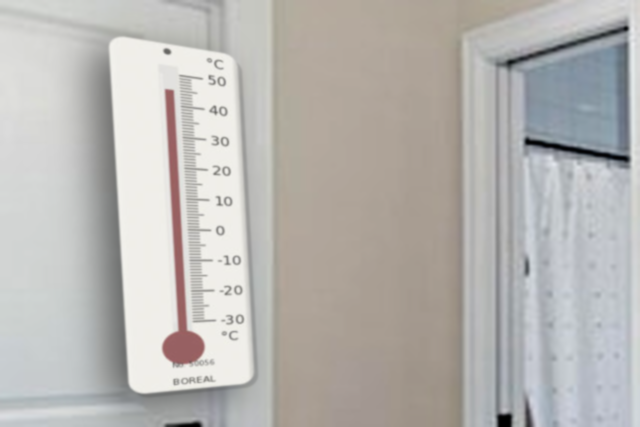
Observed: 45 (°C)
